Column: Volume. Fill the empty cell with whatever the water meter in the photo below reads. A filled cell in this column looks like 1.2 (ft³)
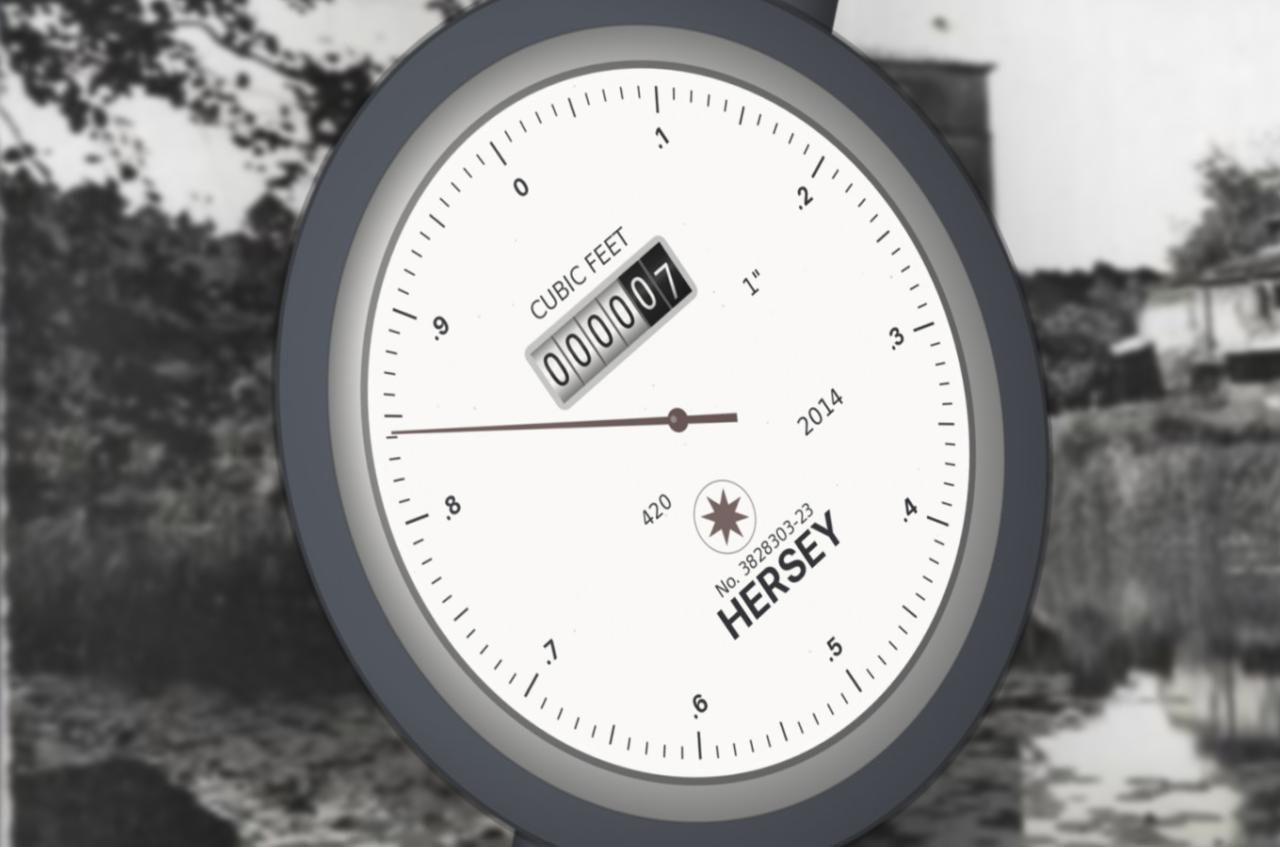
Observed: 6.84 (ft³)
